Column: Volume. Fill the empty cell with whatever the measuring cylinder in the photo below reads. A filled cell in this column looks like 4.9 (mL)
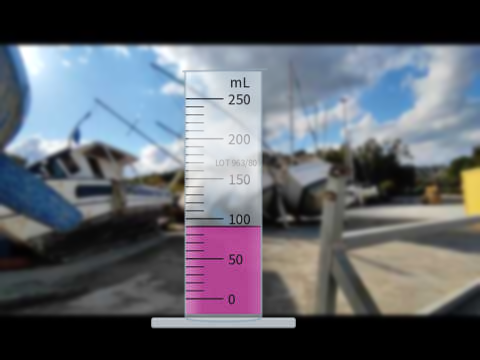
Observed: 90 (mL)
